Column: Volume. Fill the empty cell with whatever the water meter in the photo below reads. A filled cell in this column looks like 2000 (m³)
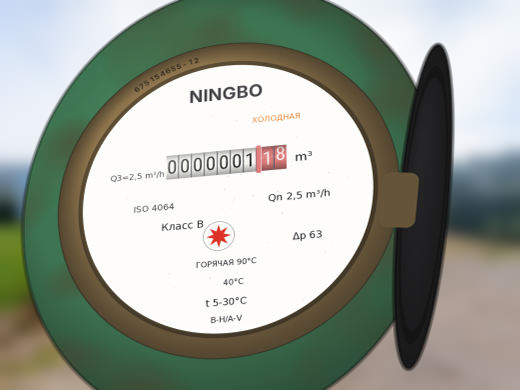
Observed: 1.18 (m³)
